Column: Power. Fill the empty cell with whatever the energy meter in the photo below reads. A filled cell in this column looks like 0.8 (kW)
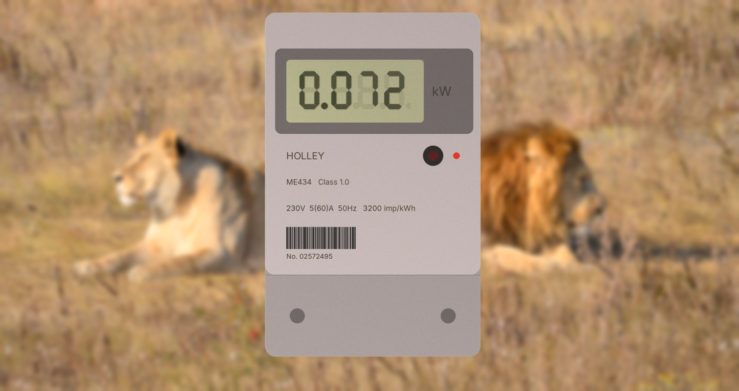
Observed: 0.072 (kW)
